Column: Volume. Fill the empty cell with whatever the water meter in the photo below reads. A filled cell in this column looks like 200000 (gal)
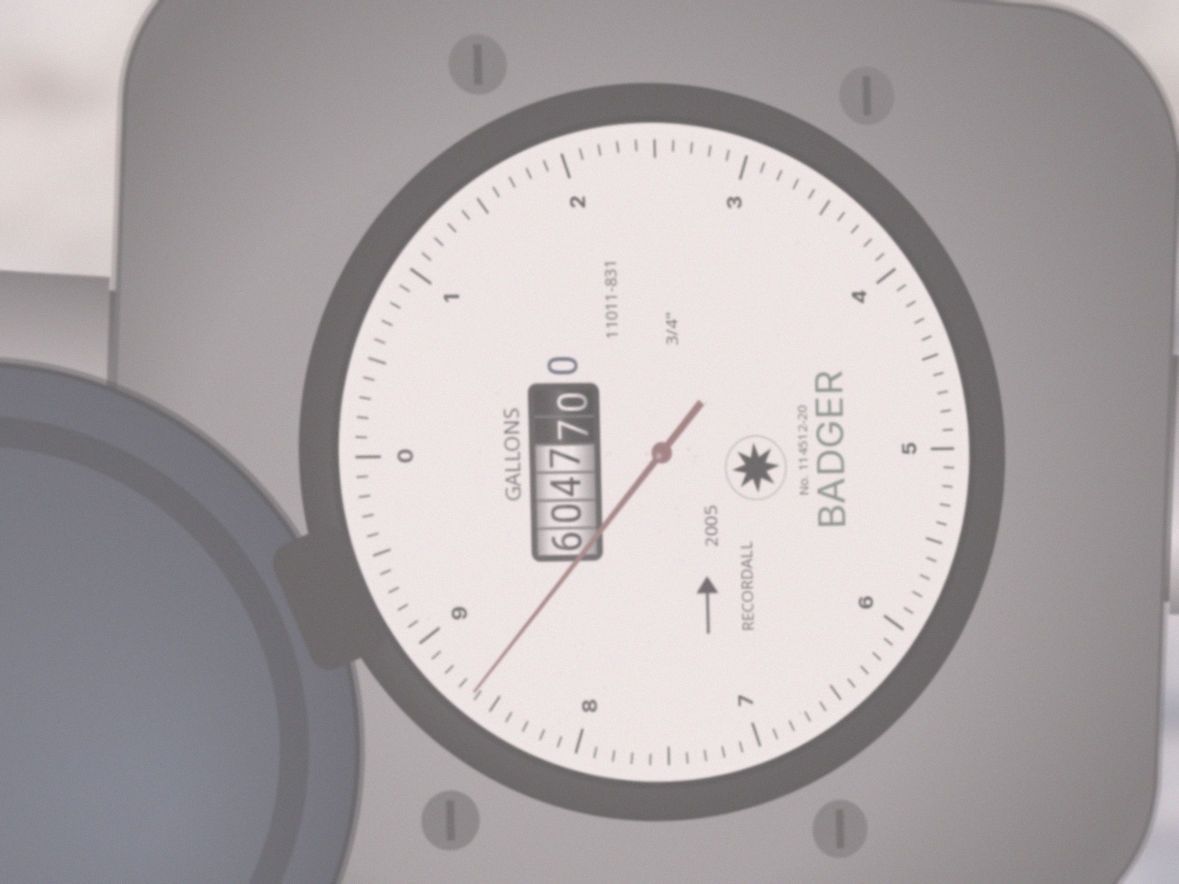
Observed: 6047698.6 (gal)
